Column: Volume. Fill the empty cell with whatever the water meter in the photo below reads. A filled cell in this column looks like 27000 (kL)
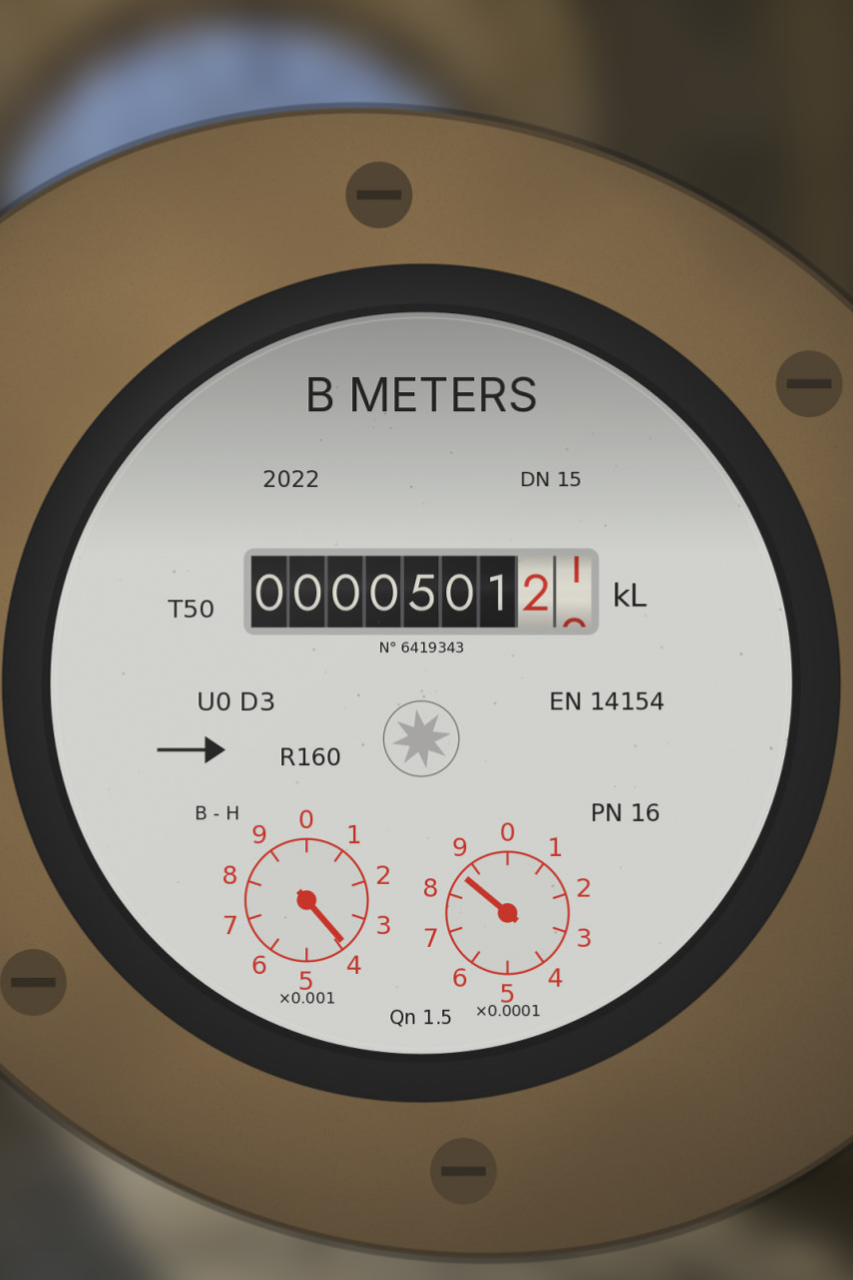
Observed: 501.2138 (kL)
